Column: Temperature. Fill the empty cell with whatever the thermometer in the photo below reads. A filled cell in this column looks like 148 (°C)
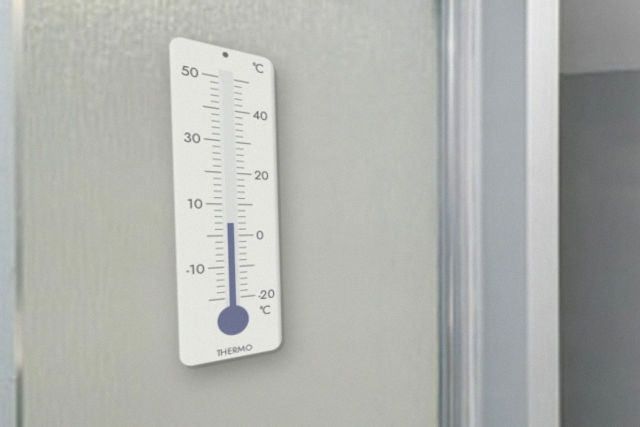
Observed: 4 (°C)
